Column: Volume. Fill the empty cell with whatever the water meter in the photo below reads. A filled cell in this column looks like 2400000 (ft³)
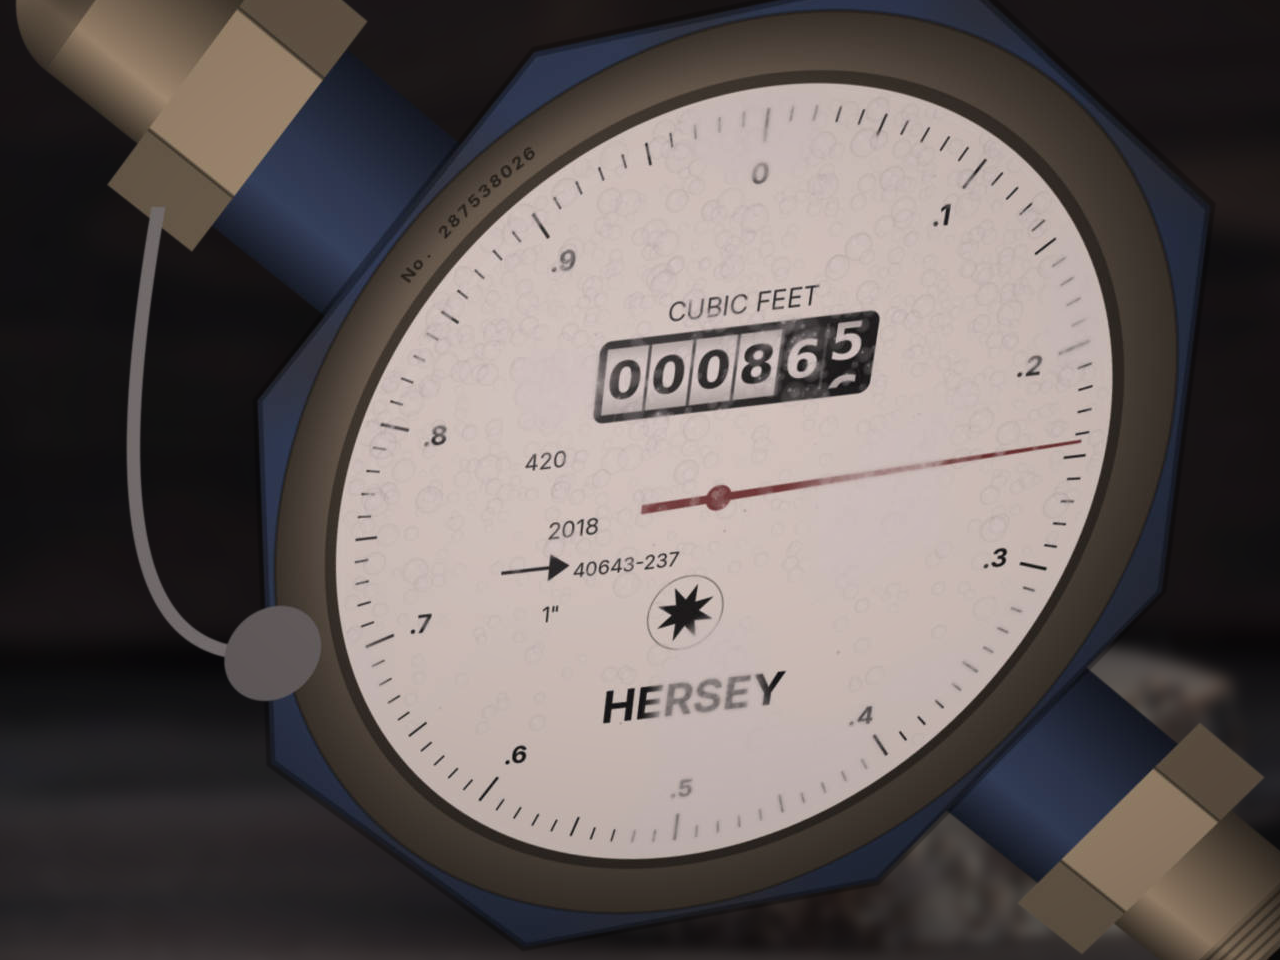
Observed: 865.24 (ft³)
